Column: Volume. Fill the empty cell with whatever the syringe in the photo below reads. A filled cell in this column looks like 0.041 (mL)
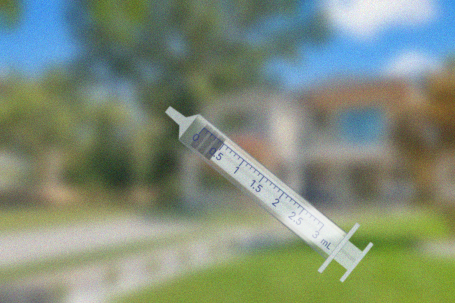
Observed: 0 (mL)
